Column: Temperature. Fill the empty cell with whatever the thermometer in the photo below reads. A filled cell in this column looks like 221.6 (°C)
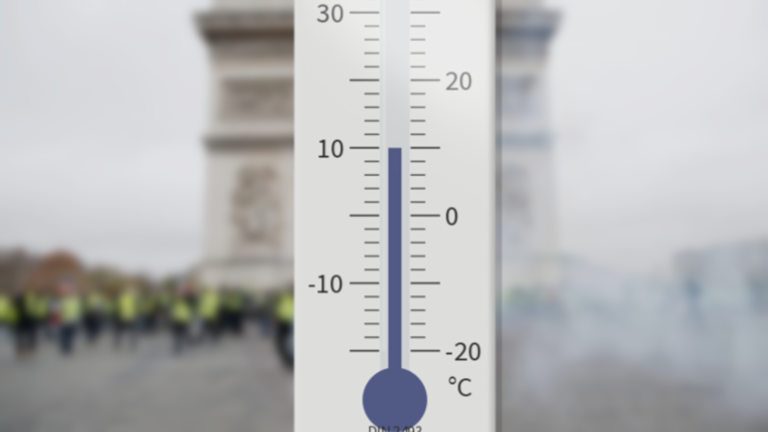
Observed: 10 (°C)
